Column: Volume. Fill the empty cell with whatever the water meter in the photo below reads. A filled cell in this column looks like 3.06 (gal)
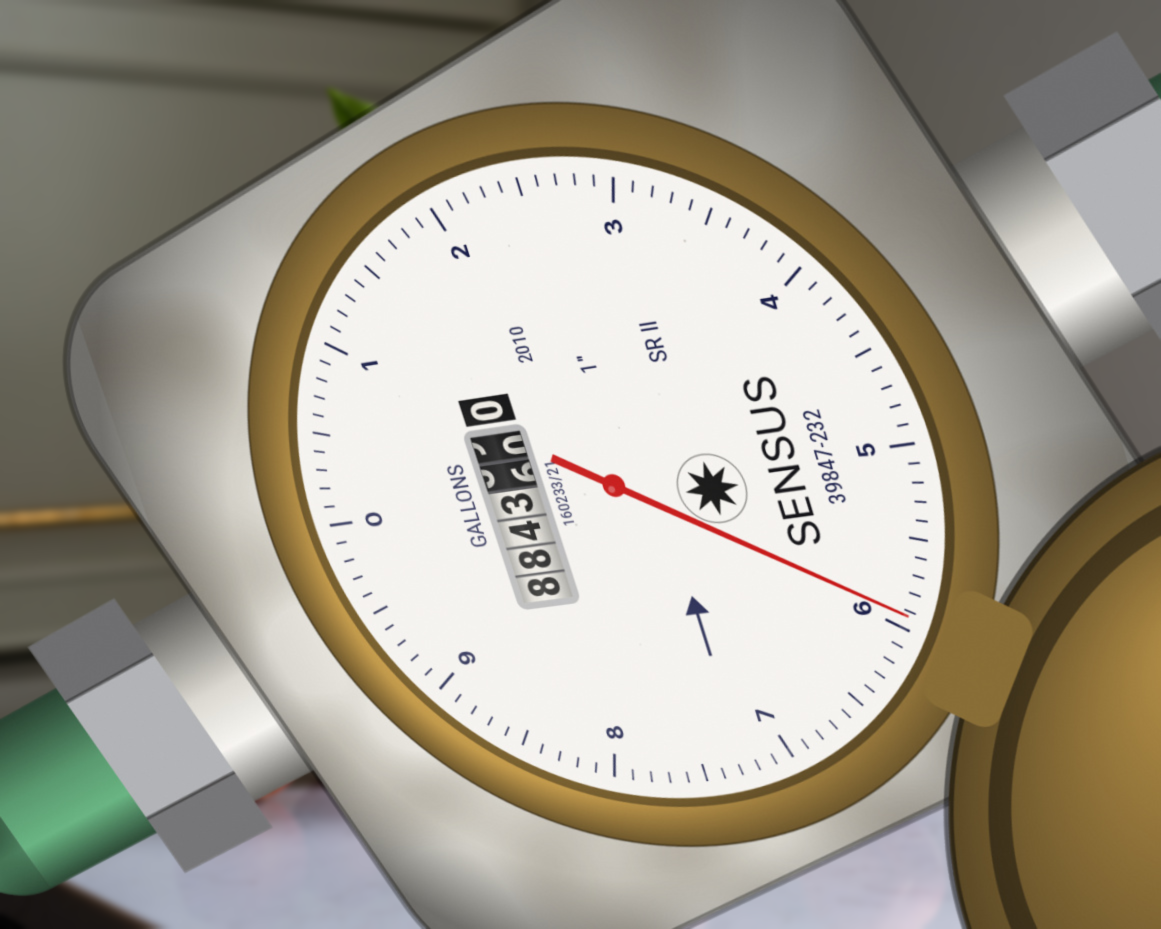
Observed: 8843595.9 (gal)
